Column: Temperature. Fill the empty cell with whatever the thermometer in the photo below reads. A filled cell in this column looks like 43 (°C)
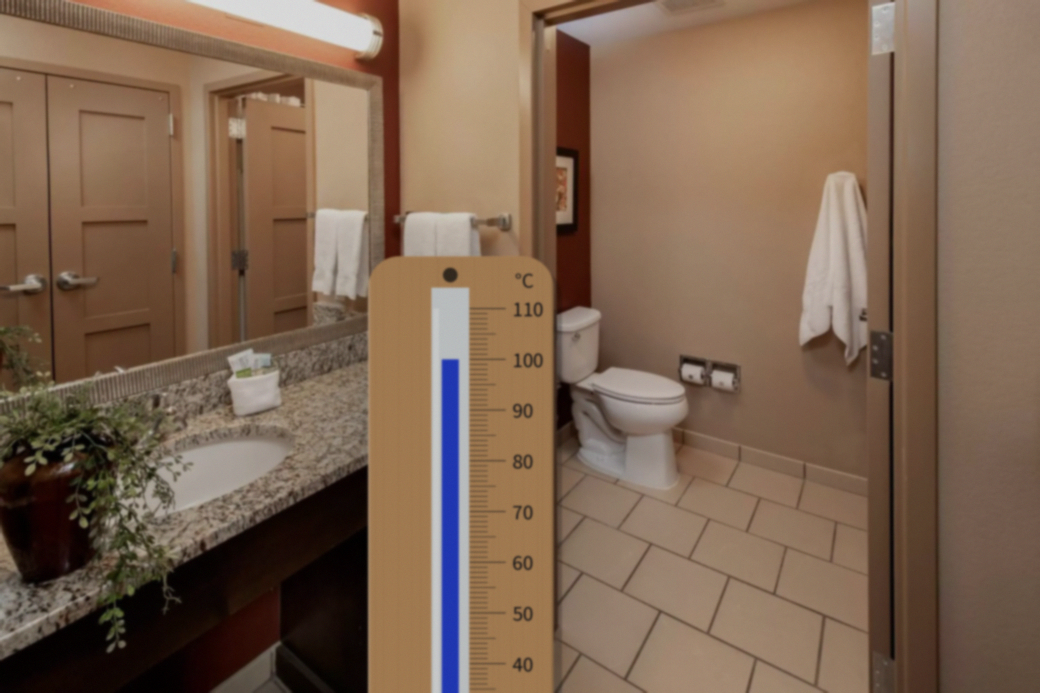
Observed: 100 (°C)
